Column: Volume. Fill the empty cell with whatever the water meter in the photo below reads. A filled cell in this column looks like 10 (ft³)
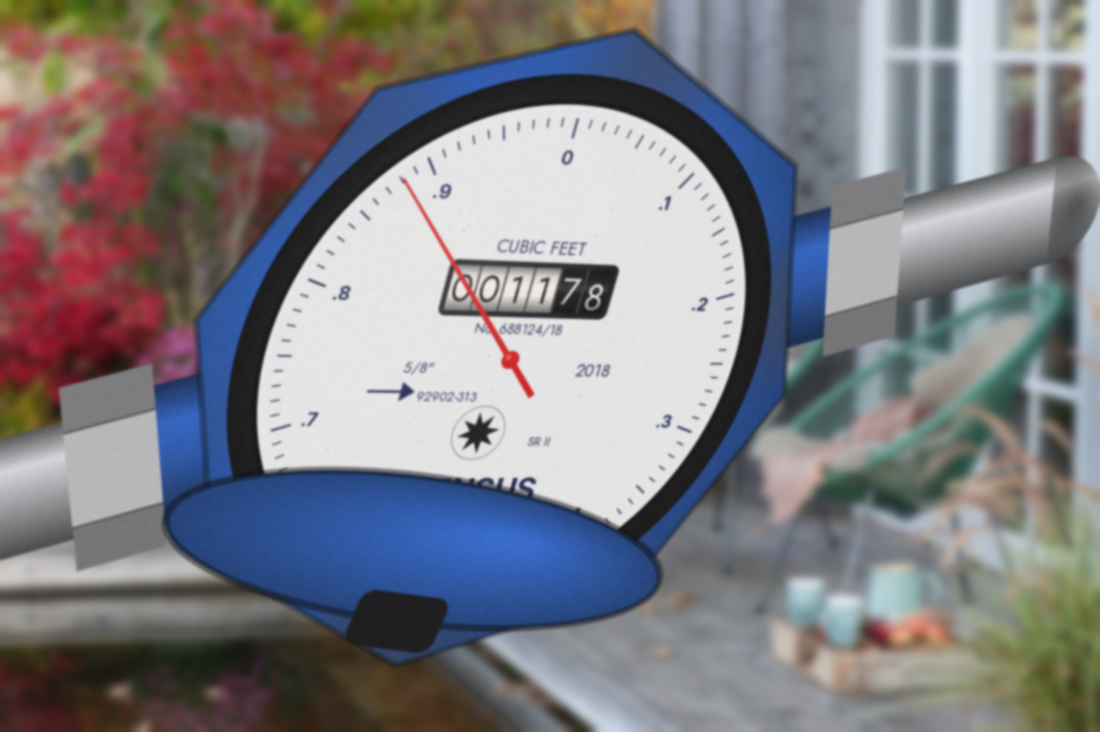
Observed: 1177.88 (ft³)
